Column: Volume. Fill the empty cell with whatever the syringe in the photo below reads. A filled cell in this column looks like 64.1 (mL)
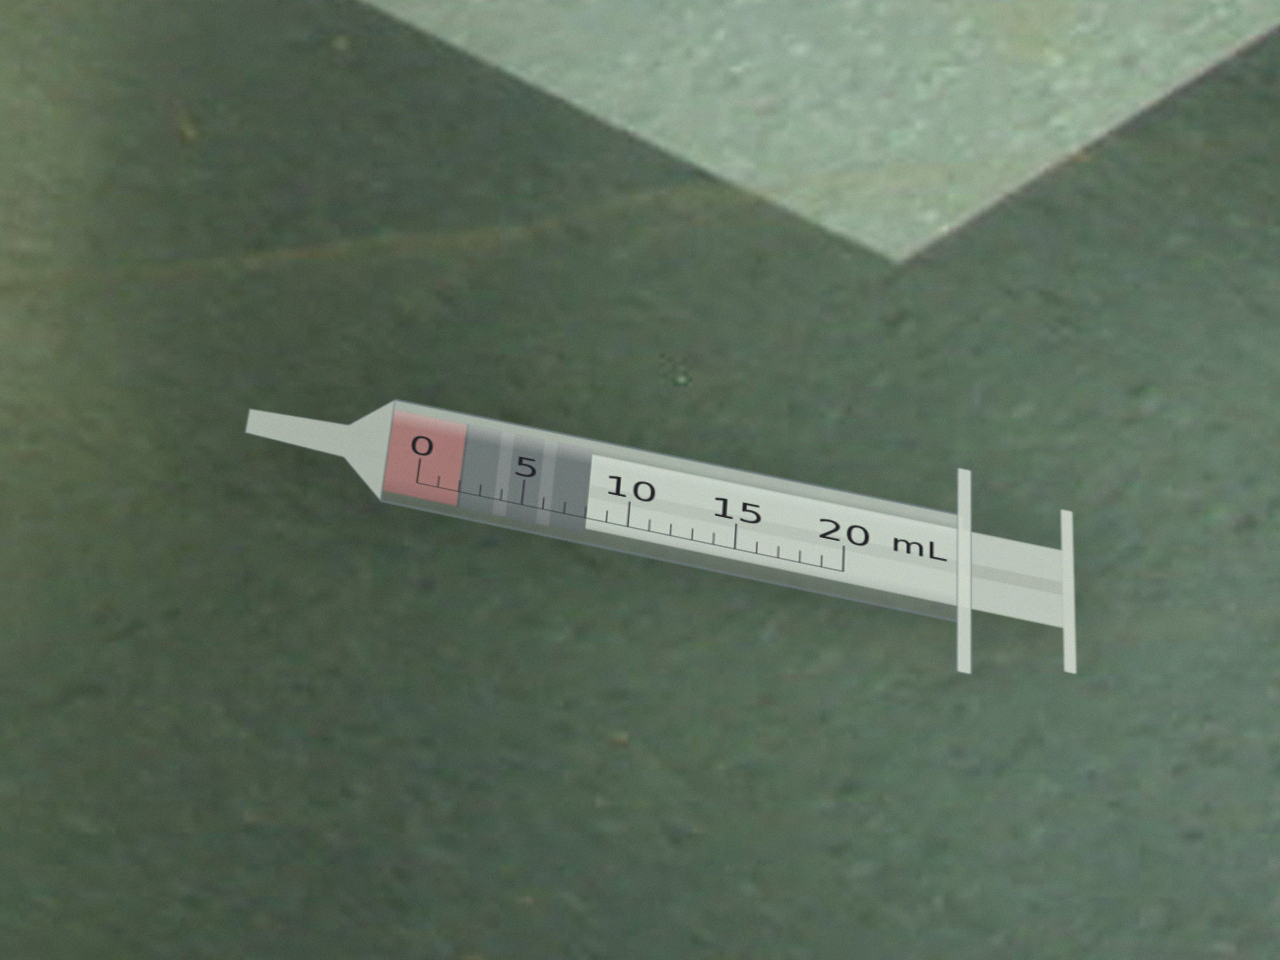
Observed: 2 (mL)
